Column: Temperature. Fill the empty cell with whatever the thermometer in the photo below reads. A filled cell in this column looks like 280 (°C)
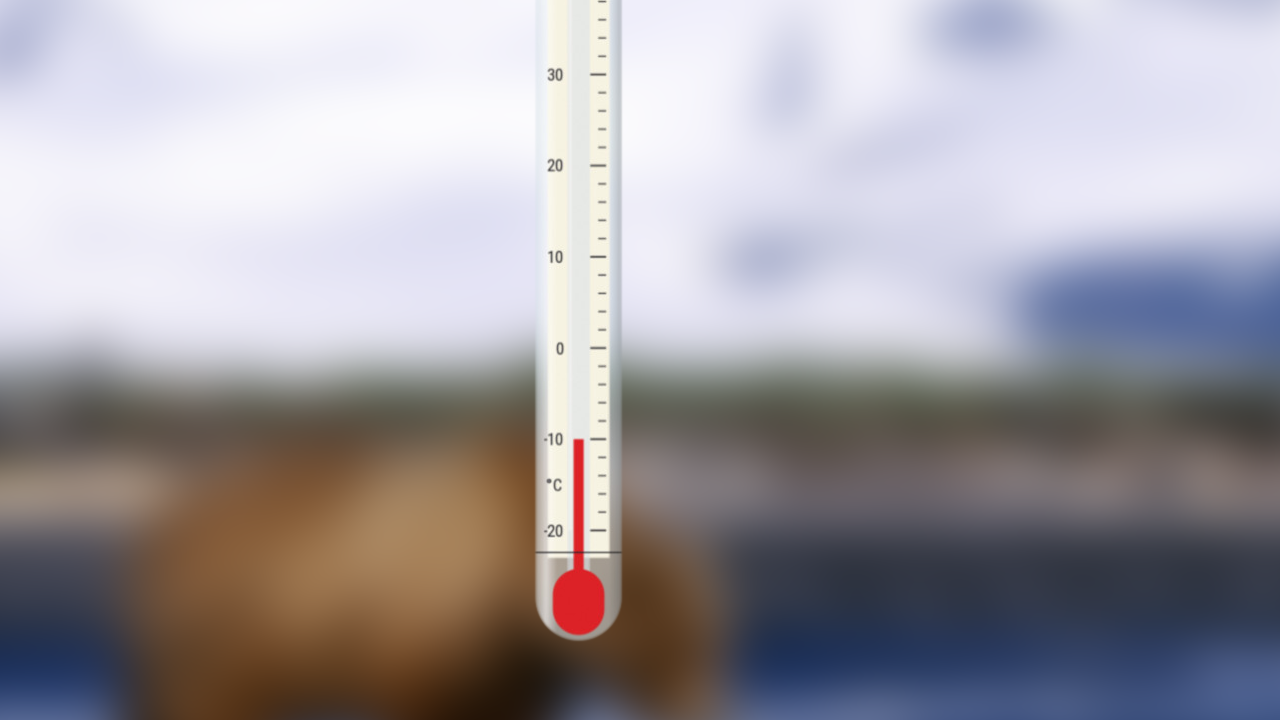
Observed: -10 (°C)
